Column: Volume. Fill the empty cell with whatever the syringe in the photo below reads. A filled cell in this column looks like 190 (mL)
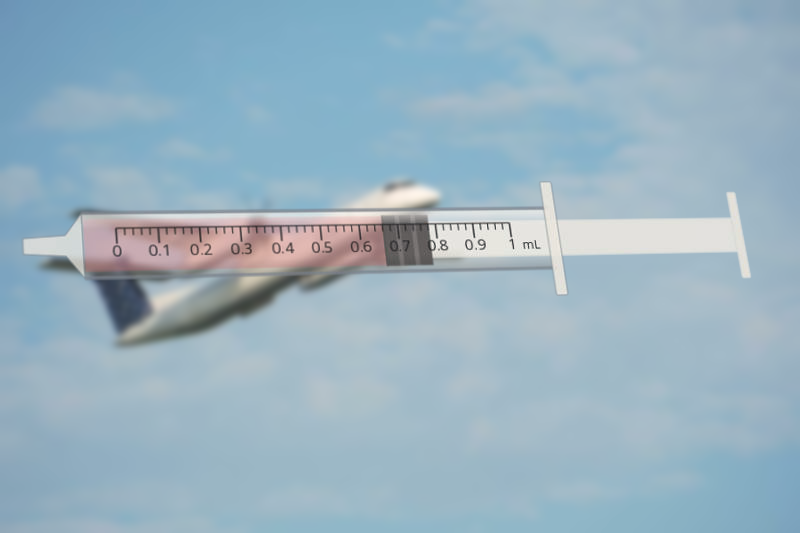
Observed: 0.66 (mL)
